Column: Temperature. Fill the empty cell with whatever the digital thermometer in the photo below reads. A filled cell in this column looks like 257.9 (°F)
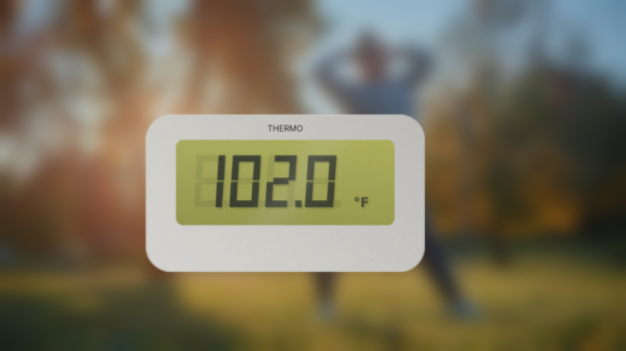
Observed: 102.0 (°F)
